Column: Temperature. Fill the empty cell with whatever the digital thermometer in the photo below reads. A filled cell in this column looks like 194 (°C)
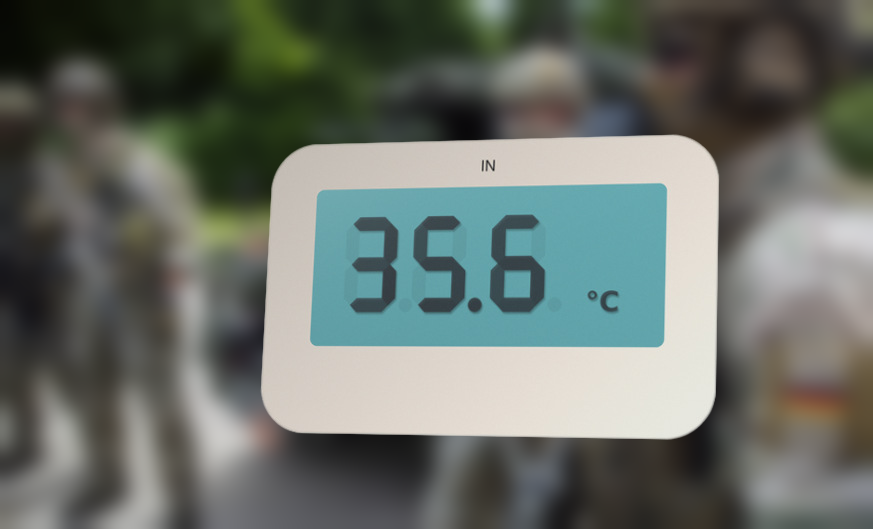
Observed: 35.6 (°C)
